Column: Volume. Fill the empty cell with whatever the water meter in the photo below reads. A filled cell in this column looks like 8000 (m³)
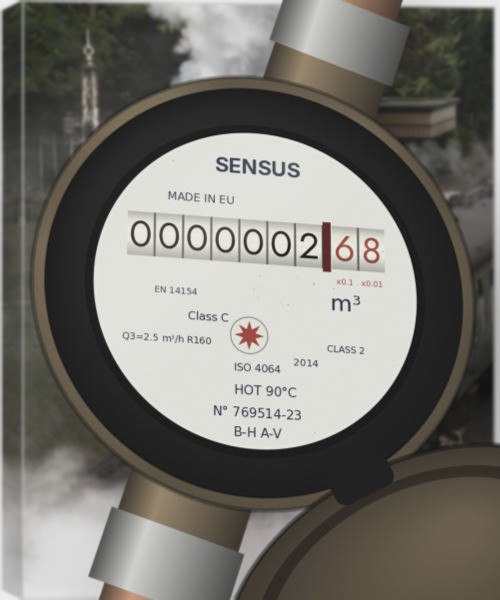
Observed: 2.68 (m³)
